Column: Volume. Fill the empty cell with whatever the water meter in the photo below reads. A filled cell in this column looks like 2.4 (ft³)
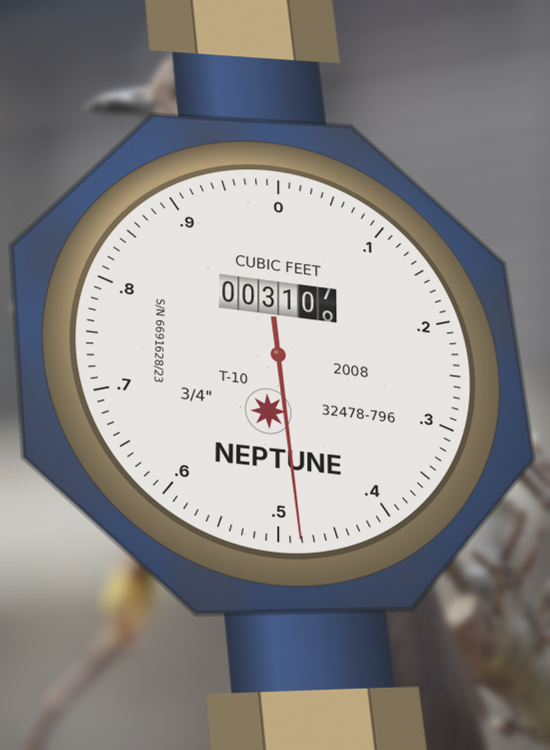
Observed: 3107.48 (ft³)
